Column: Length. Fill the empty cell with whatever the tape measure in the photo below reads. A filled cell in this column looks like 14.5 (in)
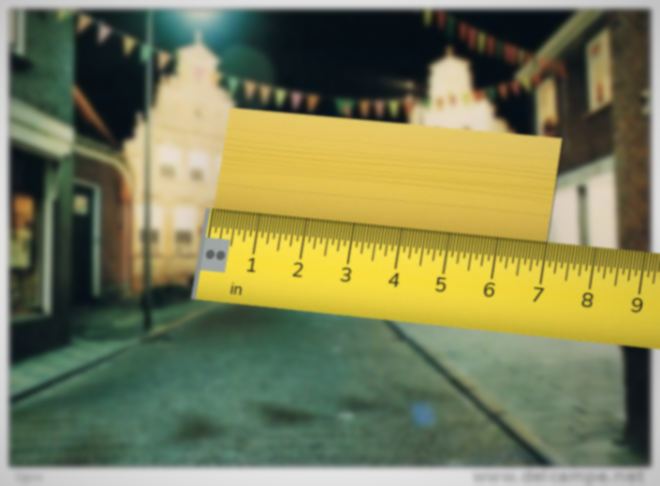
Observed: 7 (in)
